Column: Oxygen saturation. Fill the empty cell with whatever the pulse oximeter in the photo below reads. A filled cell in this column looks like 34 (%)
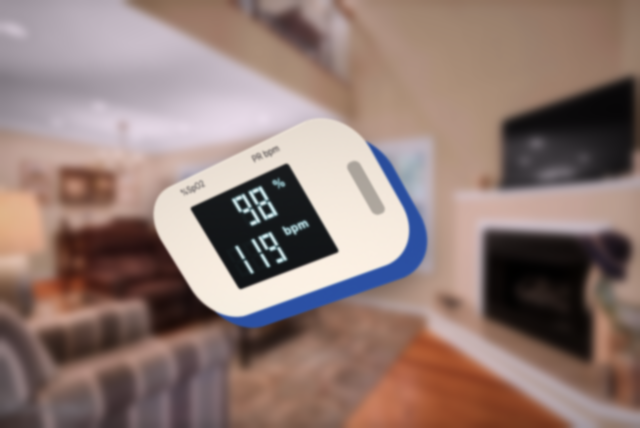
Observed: 98 (%)
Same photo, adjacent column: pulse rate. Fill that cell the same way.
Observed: 119 (bpm)
